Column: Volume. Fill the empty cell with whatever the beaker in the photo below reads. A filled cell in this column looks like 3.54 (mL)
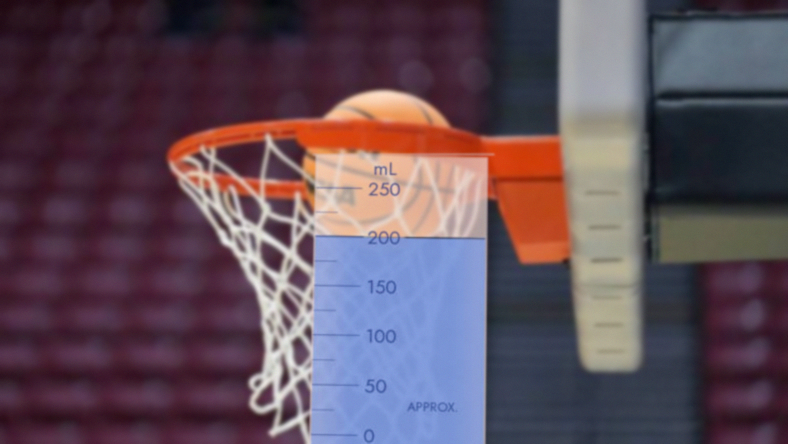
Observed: 200 (mL)
